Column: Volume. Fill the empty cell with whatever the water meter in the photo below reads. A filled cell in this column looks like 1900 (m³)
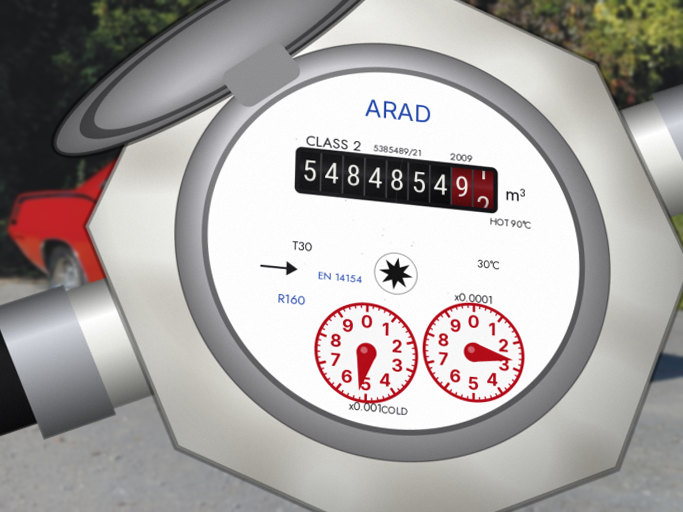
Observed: 5484854.9152 (m³)
